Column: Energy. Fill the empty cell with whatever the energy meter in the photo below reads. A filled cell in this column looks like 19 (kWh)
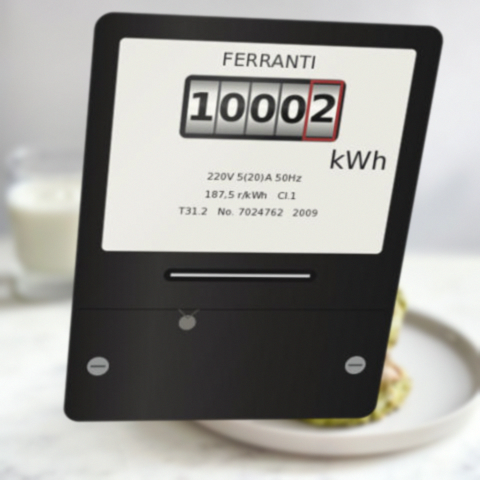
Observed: 1000.2 (kWh)
